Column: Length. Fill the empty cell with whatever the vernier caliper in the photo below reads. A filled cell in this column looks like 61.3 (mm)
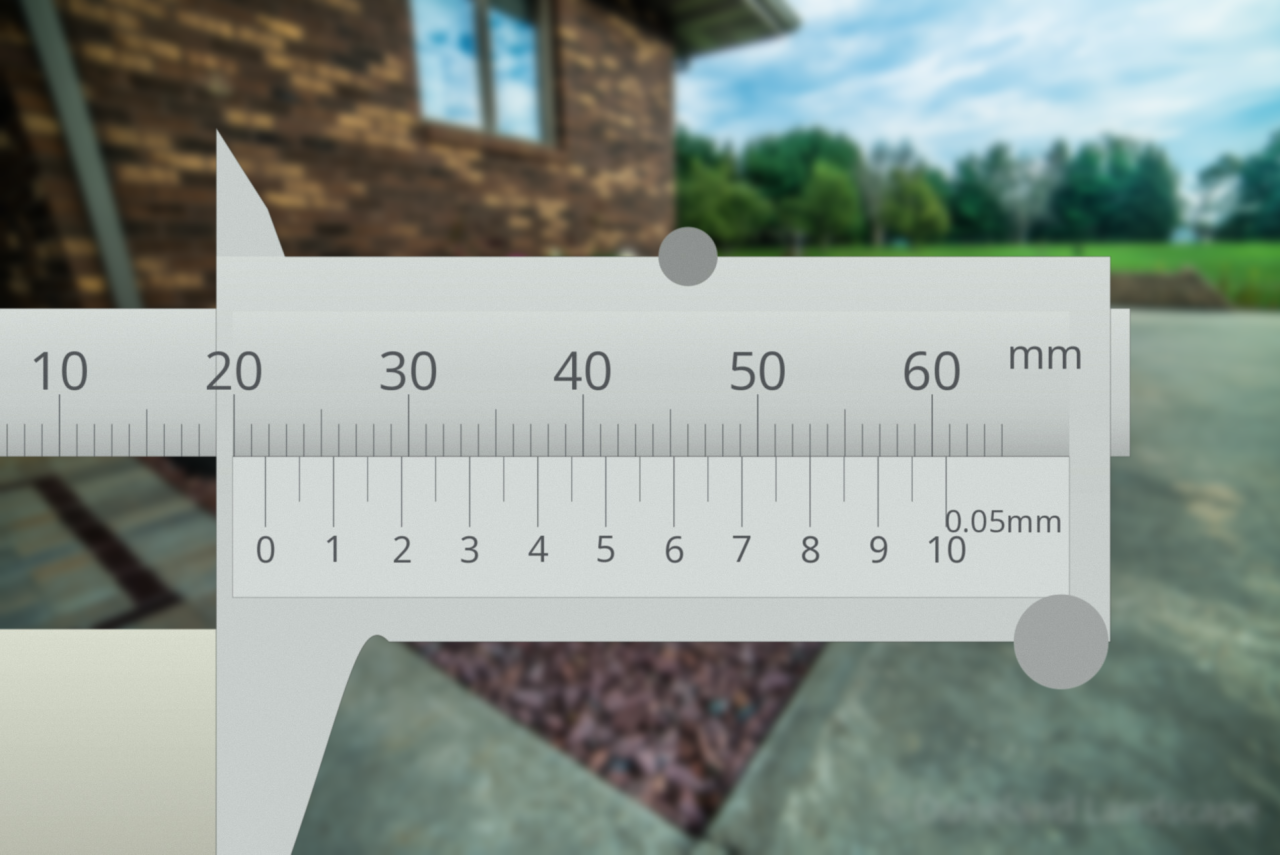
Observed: 21.8 (mm)
